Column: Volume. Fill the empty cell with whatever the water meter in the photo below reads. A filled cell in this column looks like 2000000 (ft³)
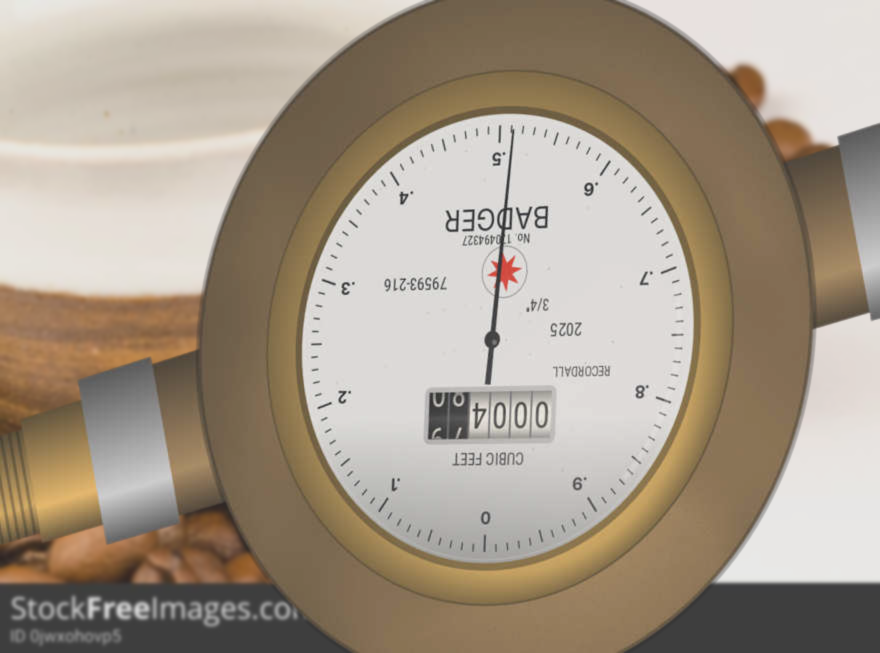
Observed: 479.51 (ft³)
